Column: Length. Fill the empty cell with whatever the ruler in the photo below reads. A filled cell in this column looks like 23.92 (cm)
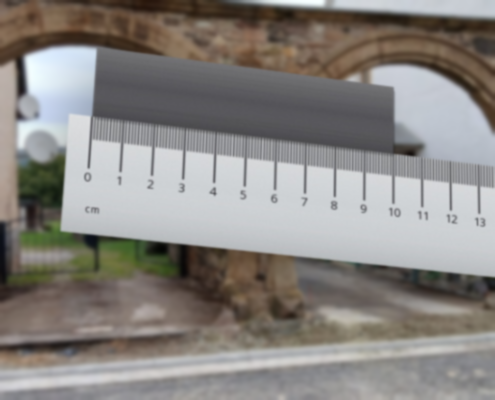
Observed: 10 (cm)
